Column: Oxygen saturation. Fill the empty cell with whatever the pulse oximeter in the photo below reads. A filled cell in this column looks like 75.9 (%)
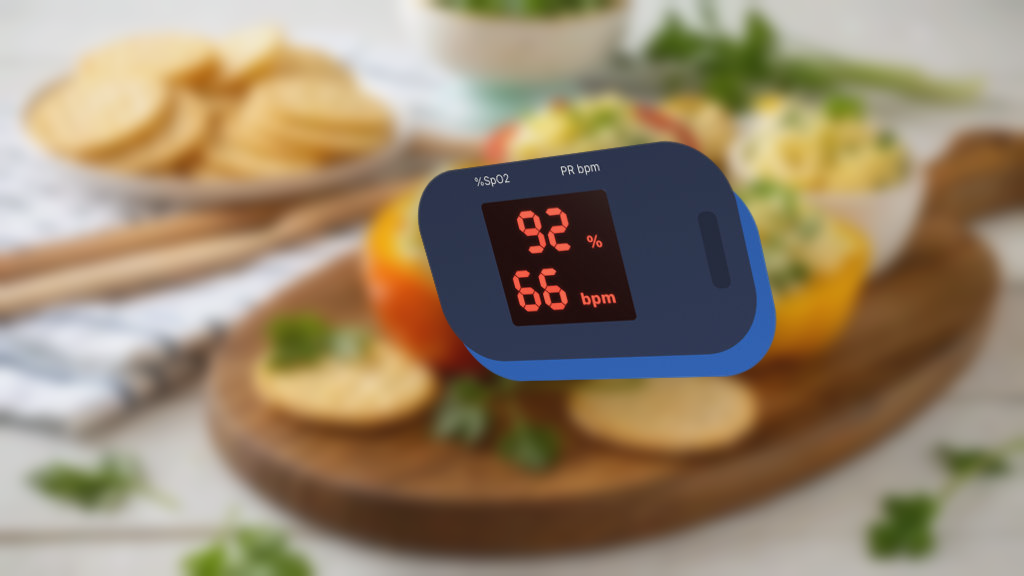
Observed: 92 (%)
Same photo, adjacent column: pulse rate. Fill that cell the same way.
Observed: 66 (bpm)
